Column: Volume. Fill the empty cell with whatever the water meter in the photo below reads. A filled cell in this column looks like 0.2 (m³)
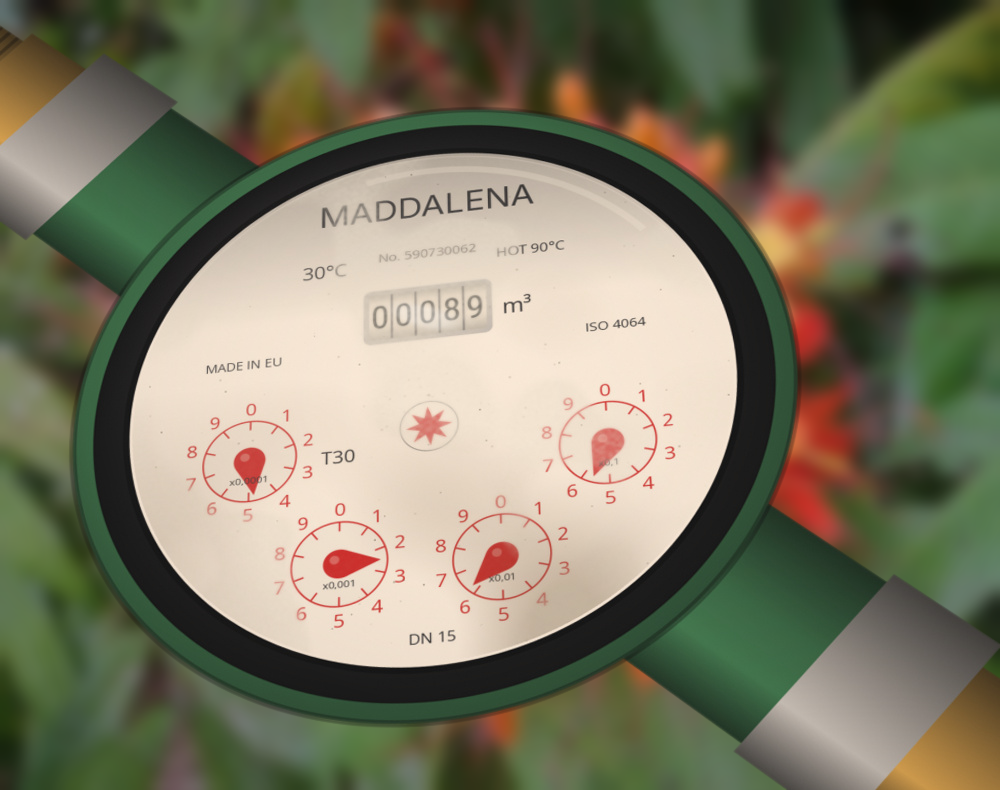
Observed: 89.5624 (m³)
